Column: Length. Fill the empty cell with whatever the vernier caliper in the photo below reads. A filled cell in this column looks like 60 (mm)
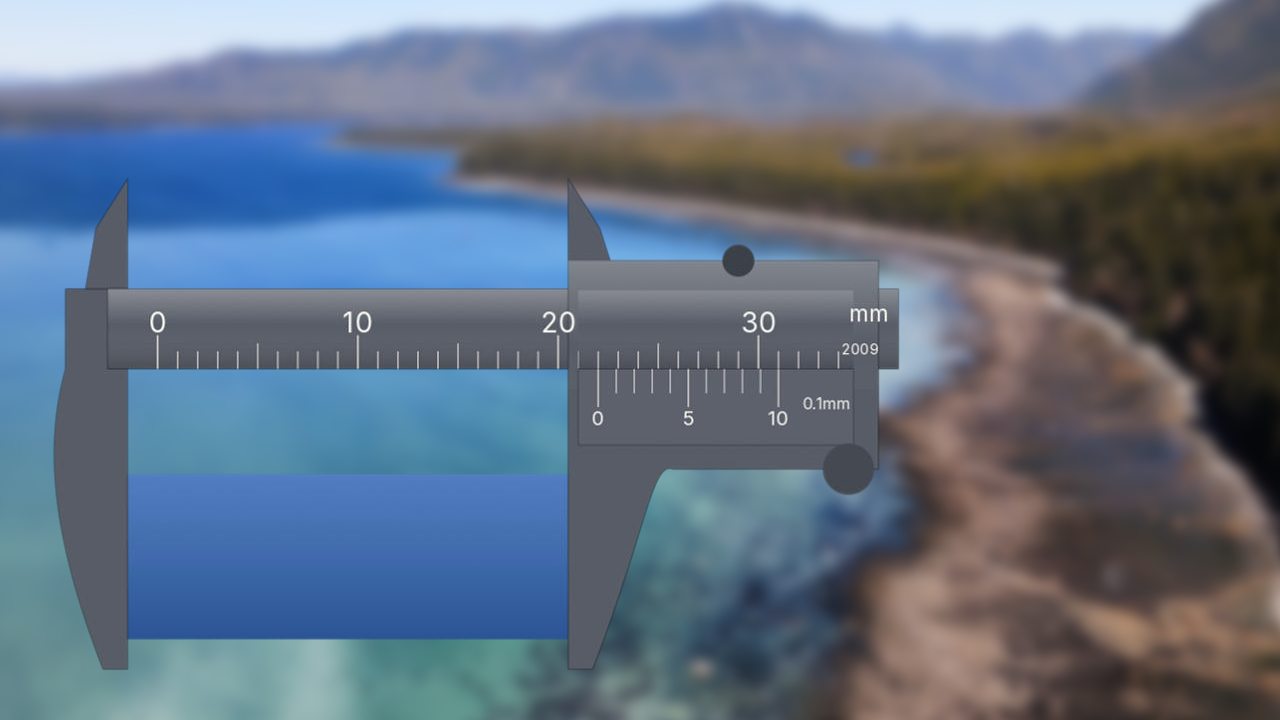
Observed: 22.0 (mm)
